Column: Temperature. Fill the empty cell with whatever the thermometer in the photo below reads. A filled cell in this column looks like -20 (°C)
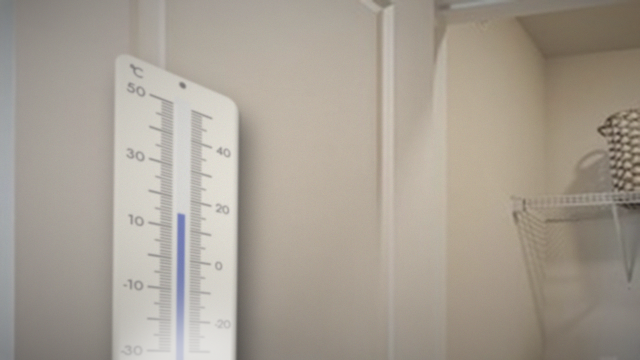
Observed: 15 (°C)
